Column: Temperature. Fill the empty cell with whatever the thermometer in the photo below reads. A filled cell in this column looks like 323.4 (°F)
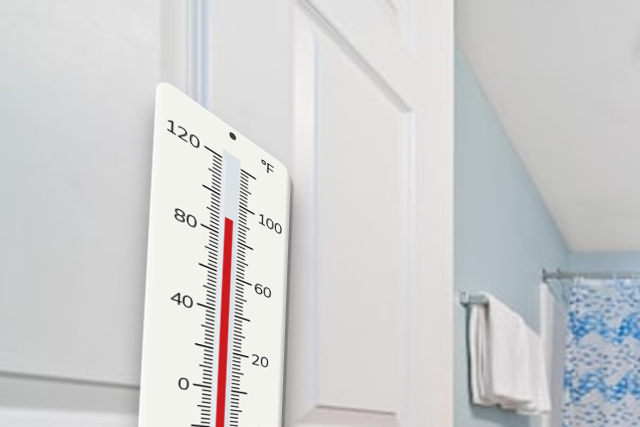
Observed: 90 (°F)
